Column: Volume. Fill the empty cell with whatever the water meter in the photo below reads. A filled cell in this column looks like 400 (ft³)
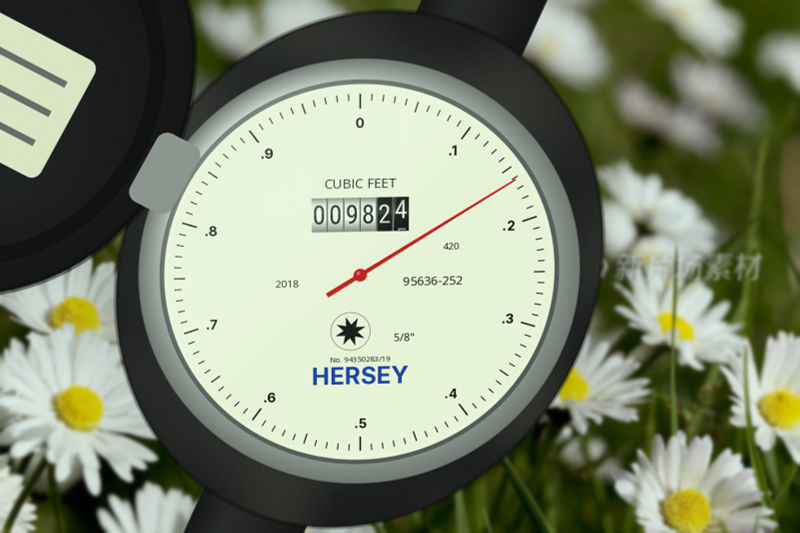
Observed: 9824.16 (ft³)
